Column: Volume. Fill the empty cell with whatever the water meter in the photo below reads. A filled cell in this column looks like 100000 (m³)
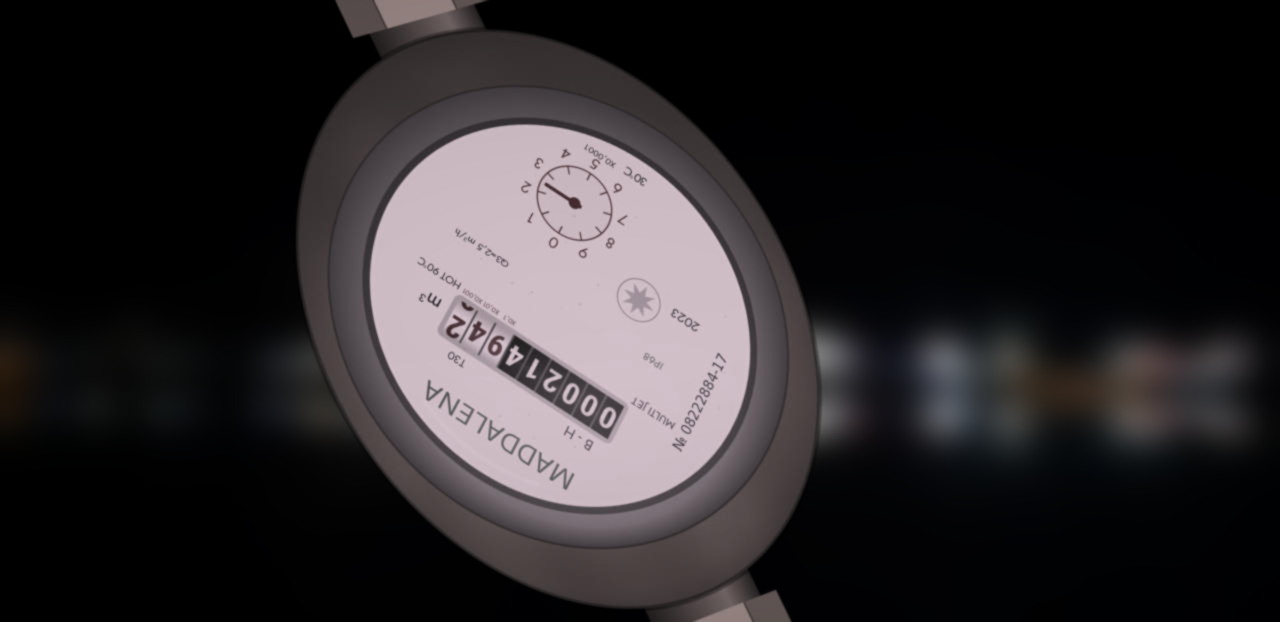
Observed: 214.9422 (m³)
